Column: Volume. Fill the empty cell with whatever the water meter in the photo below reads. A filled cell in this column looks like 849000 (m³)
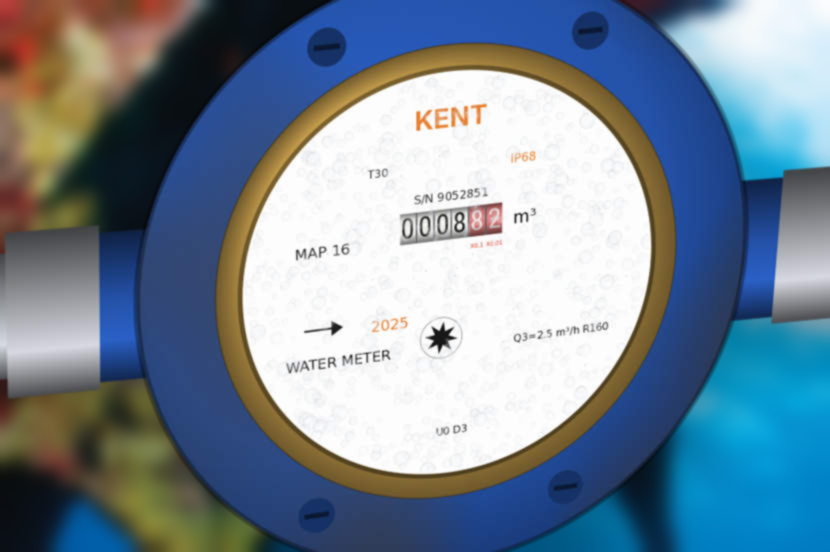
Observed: 8.82 (m³)
